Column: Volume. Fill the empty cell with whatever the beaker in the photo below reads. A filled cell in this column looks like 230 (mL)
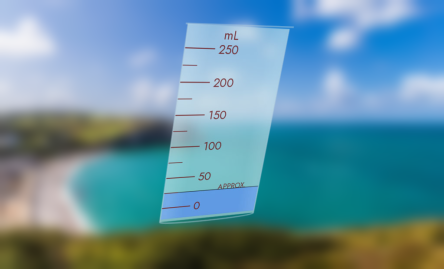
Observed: 25 (mL)
